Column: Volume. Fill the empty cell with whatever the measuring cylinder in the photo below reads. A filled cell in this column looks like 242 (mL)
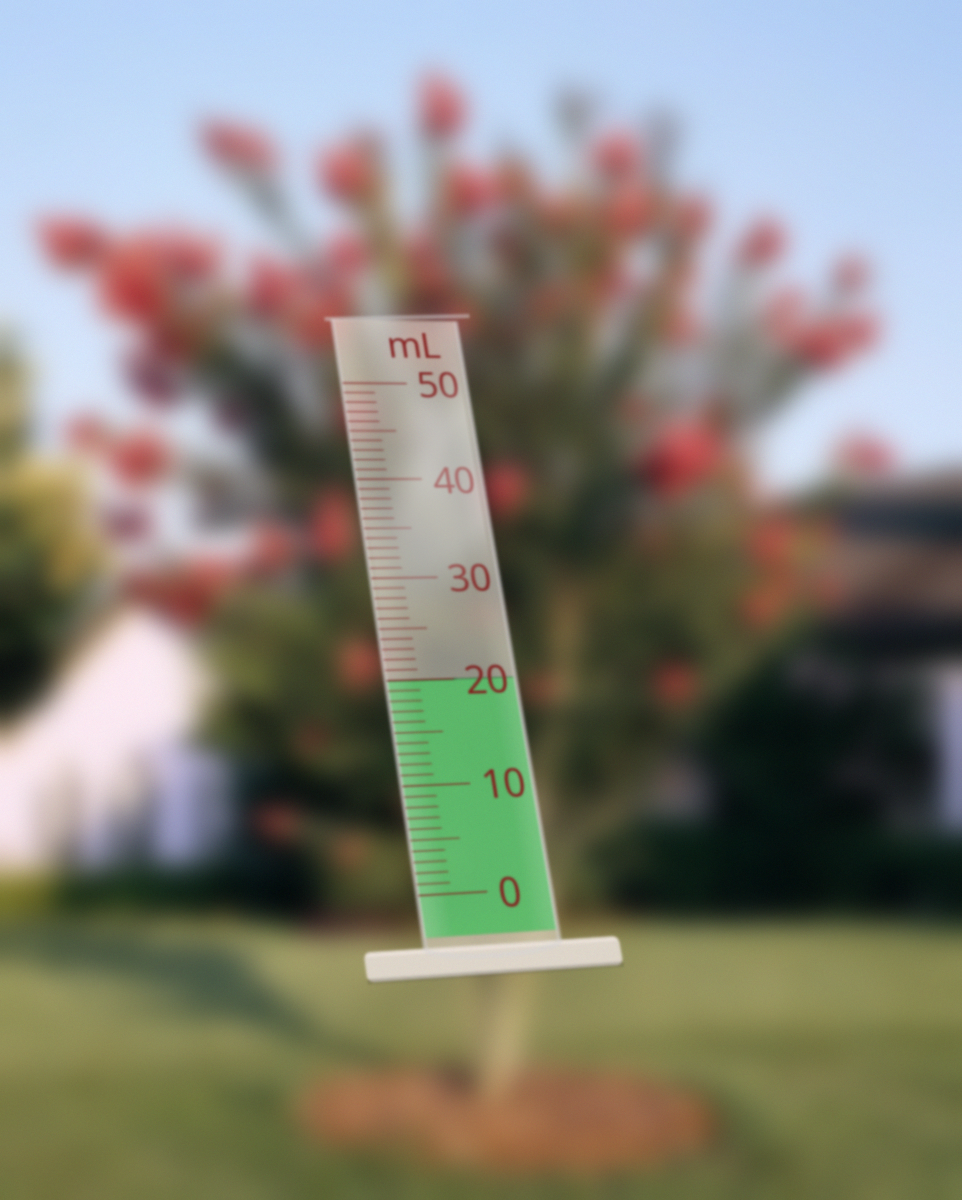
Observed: 20 (mL)
